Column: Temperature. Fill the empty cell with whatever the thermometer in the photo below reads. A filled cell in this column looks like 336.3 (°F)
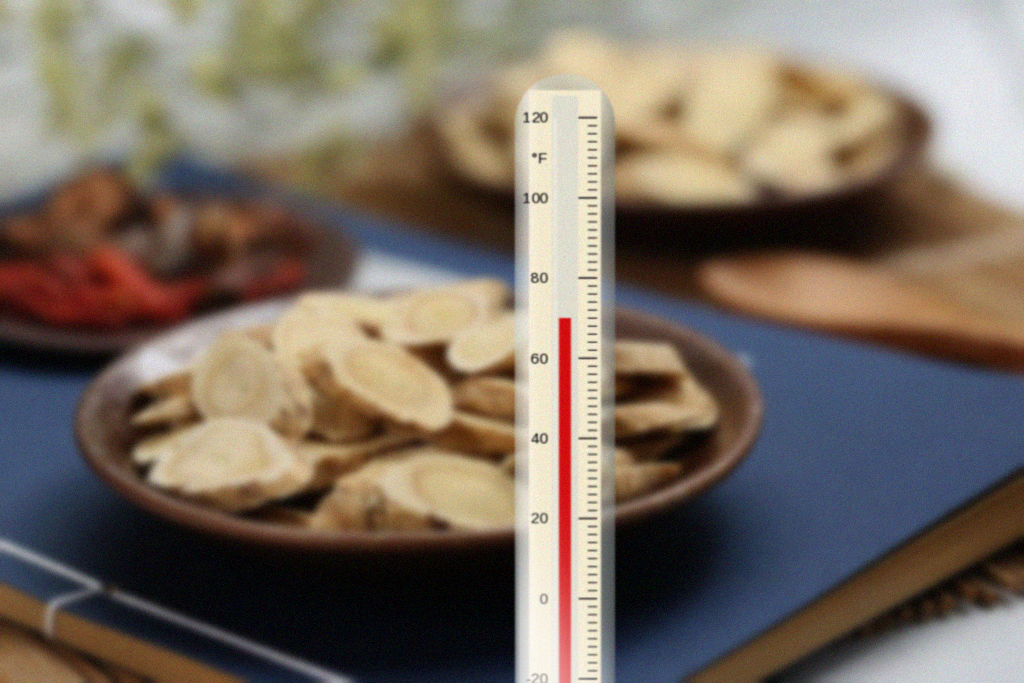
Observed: 70 (°F)
